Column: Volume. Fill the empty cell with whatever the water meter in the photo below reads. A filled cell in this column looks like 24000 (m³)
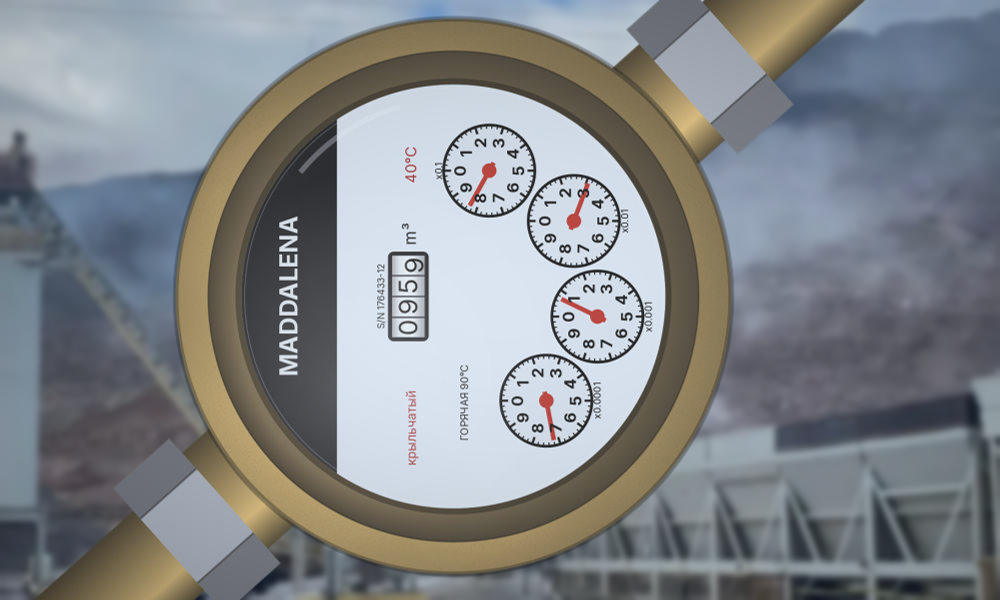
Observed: 958.8307 (m³)
